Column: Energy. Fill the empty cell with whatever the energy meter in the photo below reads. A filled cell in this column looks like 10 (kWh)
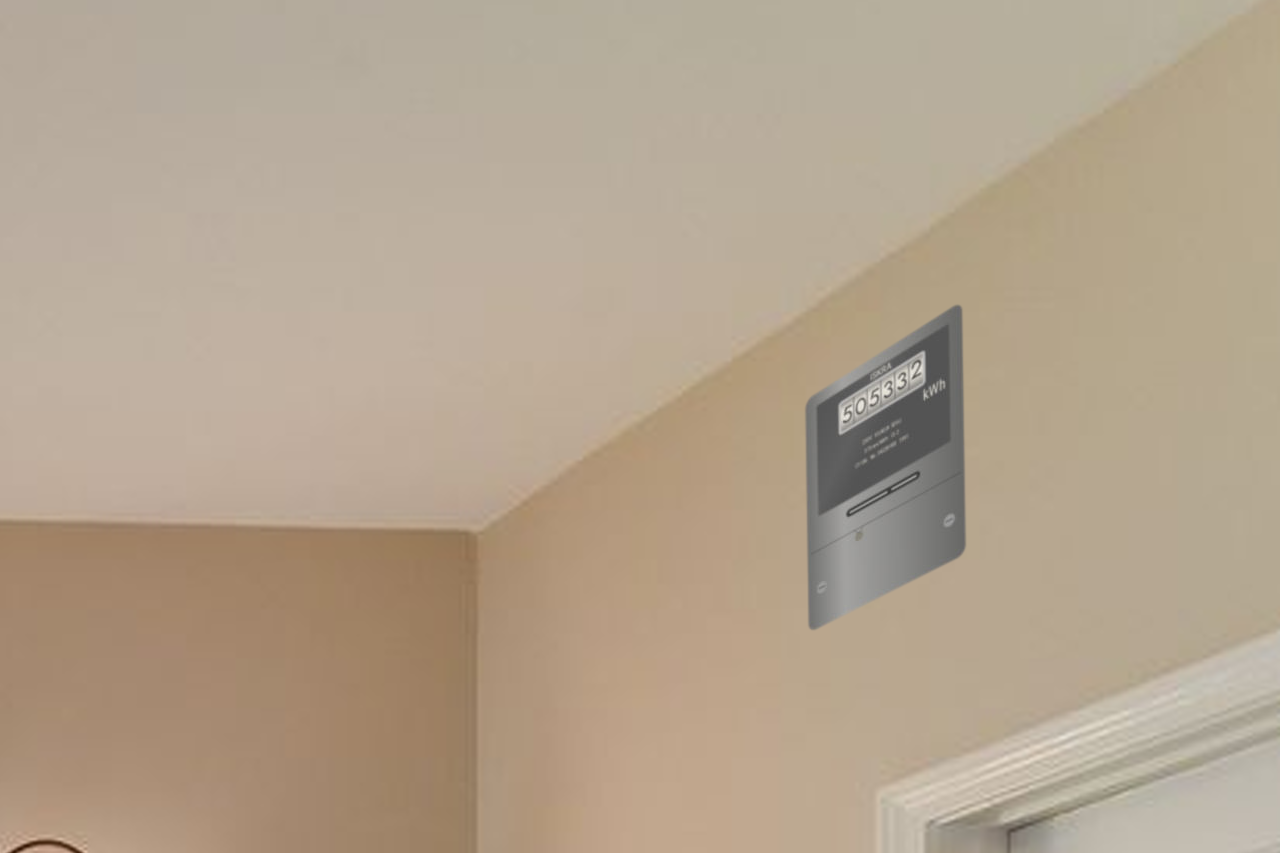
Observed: 505332 (kWh)
